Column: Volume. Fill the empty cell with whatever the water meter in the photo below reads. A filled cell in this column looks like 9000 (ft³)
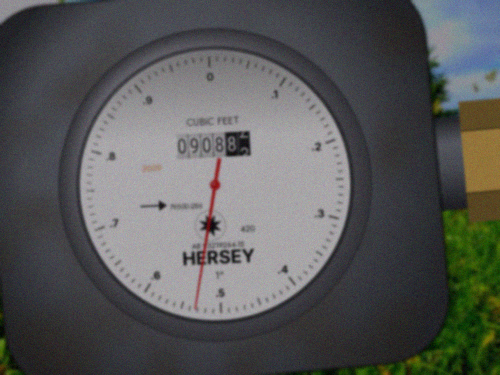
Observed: 90882.53 (ft³)
